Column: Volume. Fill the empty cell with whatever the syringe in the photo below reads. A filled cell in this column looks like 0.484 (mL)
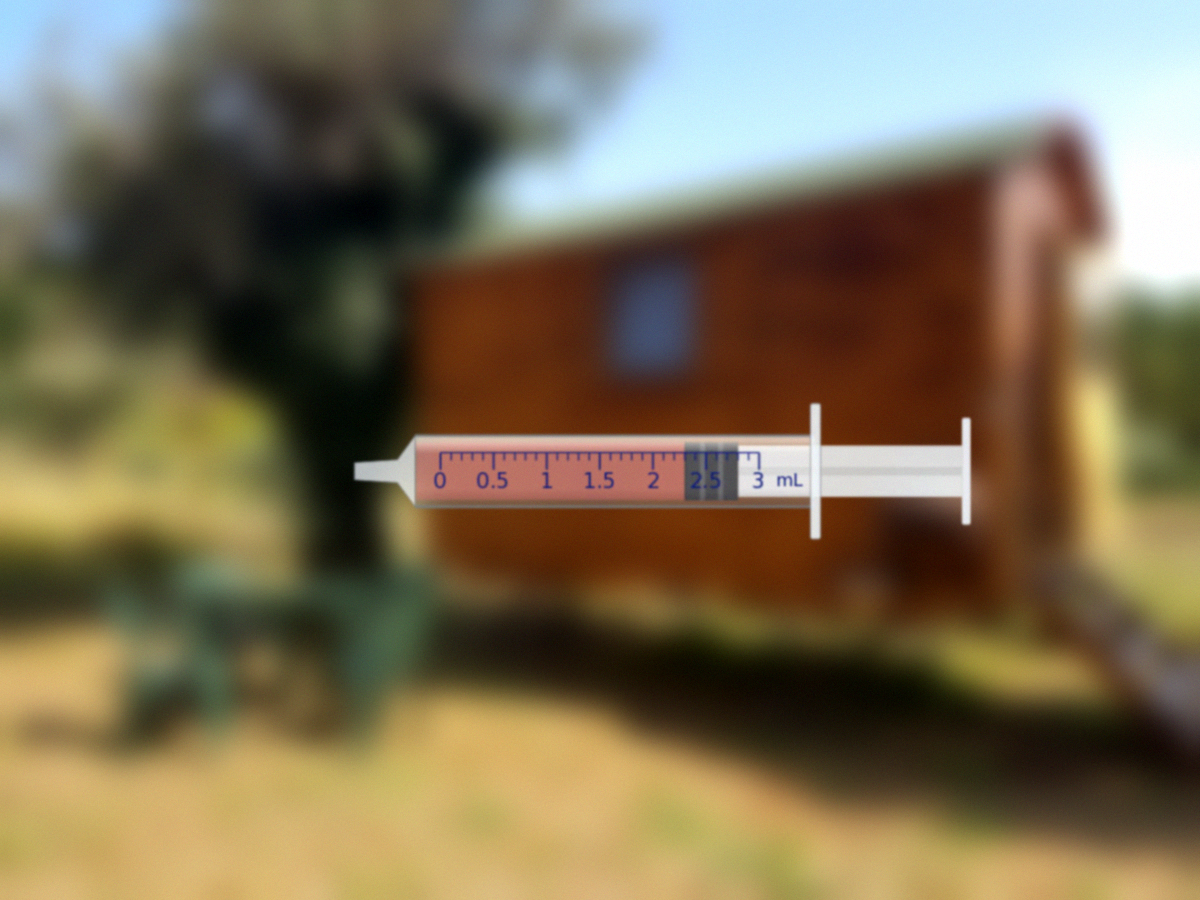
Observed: 2.3 (mL)
